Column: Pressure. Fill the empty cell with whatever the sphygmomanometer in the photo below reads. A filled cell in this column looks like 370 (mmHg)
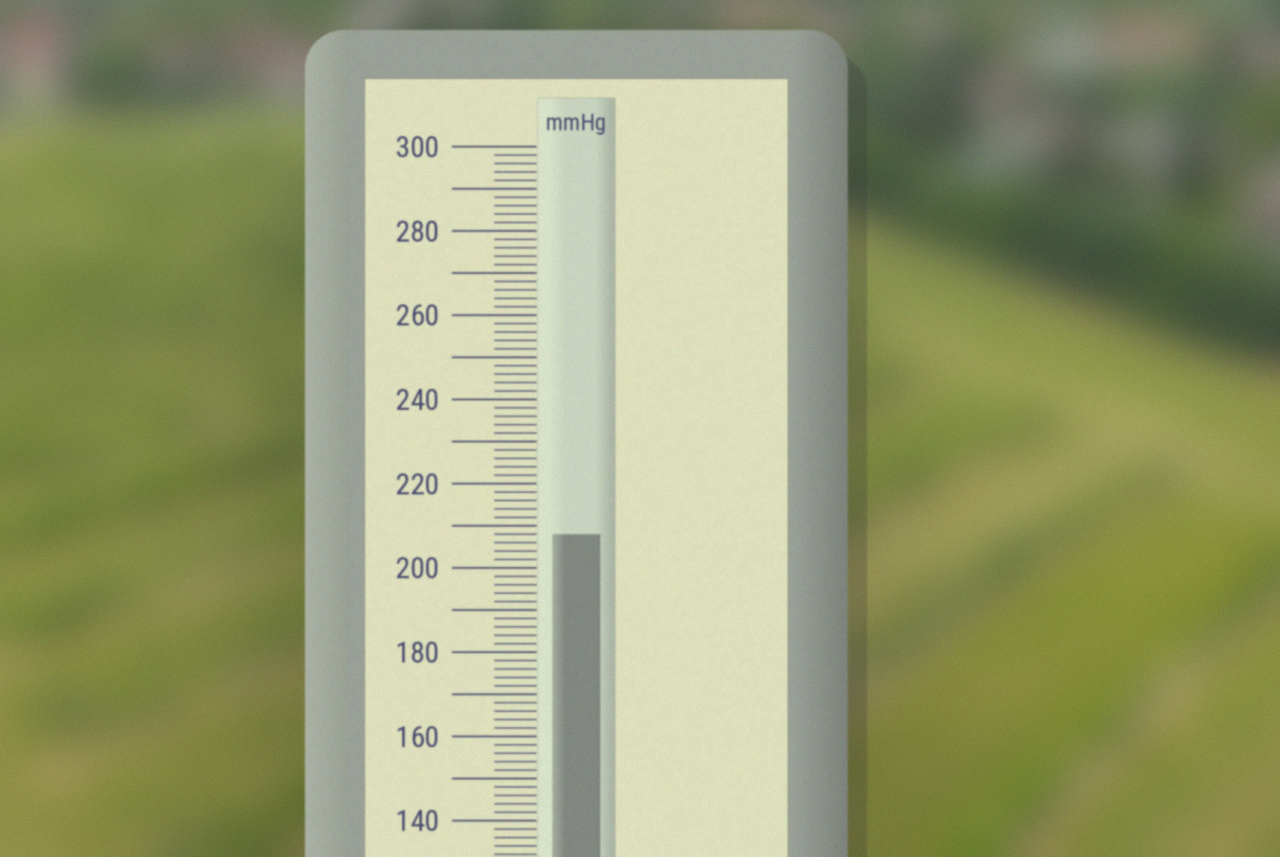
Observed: 208 (mmHg)
